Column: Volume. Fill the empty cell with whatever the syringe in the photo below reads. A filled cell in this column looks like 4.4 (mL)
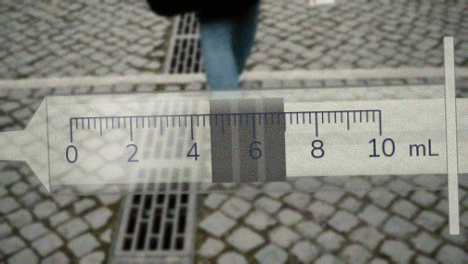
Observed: 4.6 (mL)
